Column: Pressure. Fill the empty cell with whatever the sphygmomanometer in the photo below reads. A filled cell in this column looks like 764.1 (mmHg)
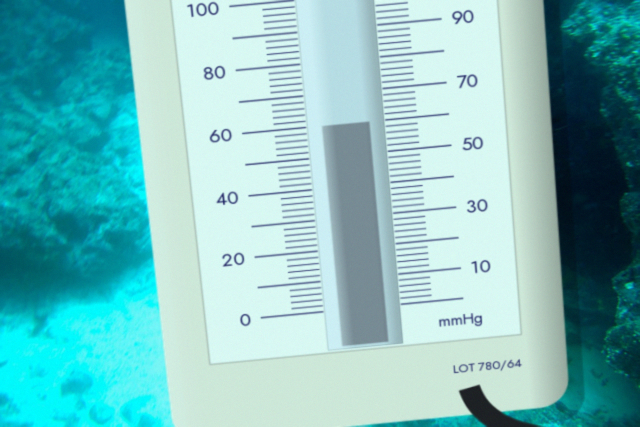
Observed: 60 (mmHg)
